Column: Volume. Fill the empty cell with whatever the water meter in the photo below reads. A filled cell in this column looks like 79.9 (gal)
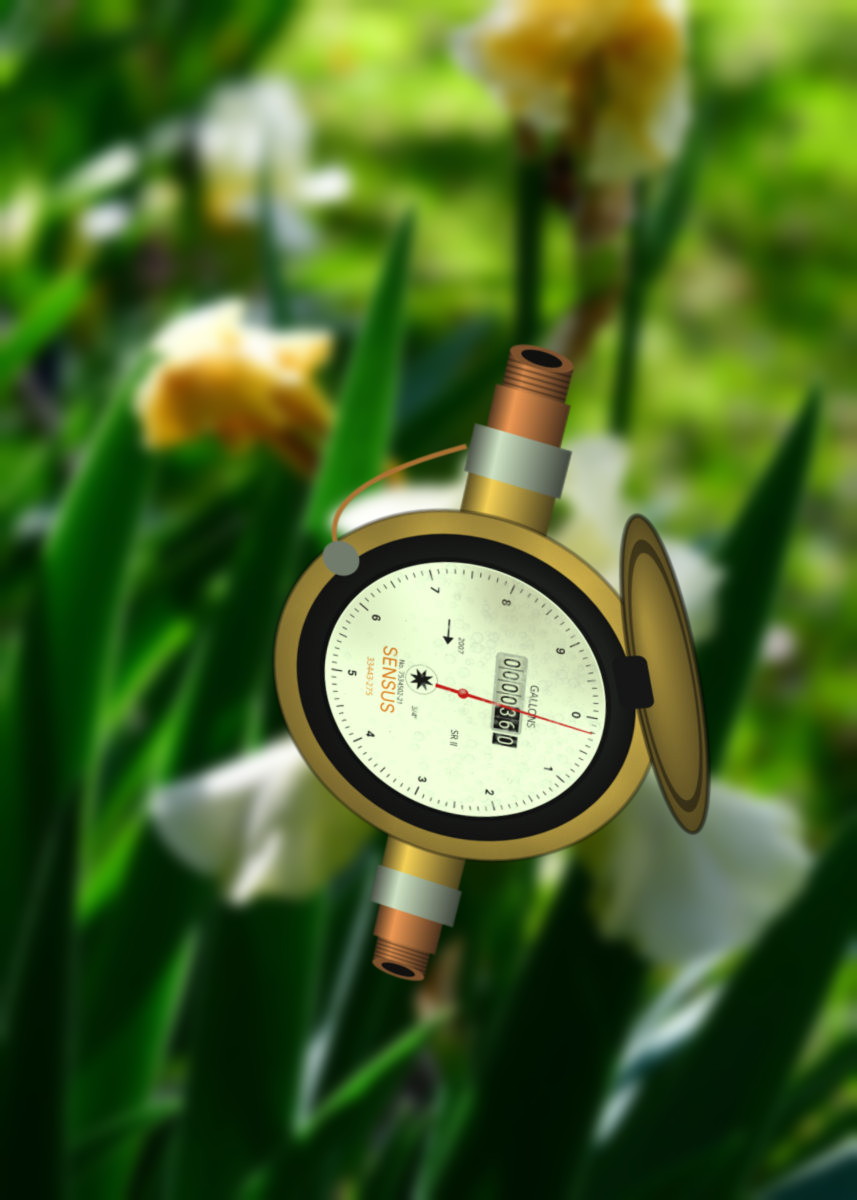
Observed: 360.2 (gal)
